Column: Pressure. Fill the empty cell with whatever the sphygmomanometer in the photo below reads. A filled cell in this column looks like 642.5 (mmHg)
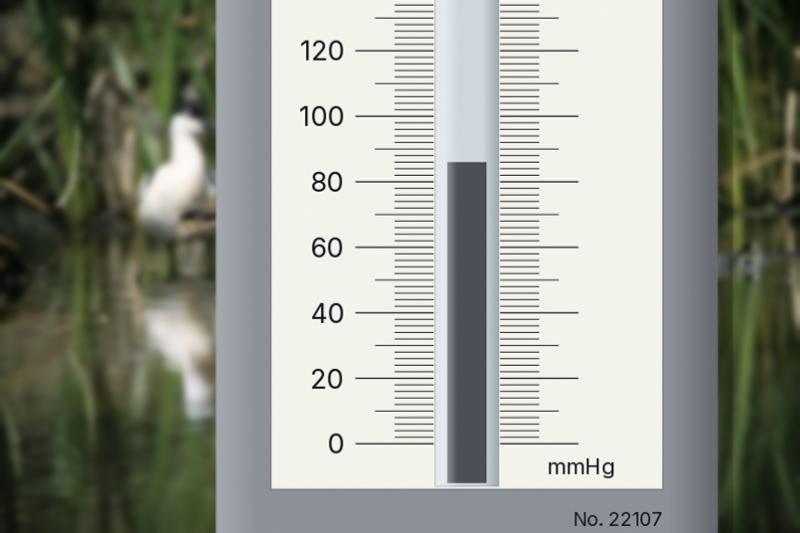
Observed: 86 (mmHg)
